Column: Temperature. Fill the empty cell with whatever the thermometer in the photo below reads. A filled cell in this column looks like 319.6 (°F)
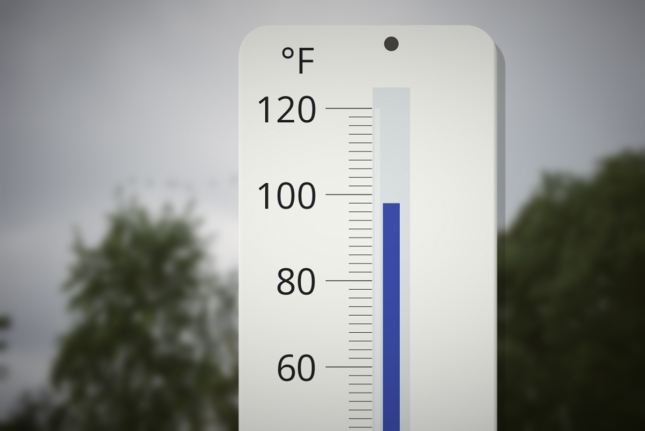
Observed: 98 (°F)
